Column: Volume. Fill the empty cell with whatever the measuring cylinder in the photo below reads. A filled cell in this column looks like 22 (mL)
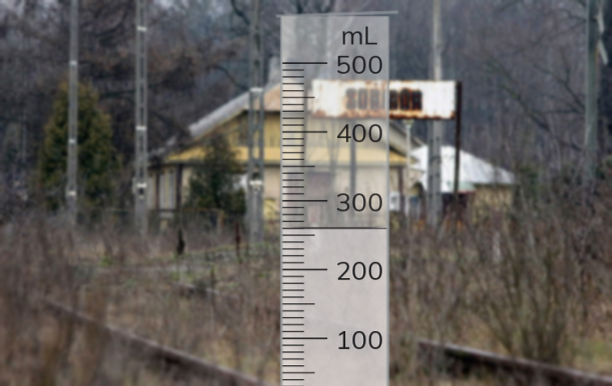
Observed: 260 (mL)
